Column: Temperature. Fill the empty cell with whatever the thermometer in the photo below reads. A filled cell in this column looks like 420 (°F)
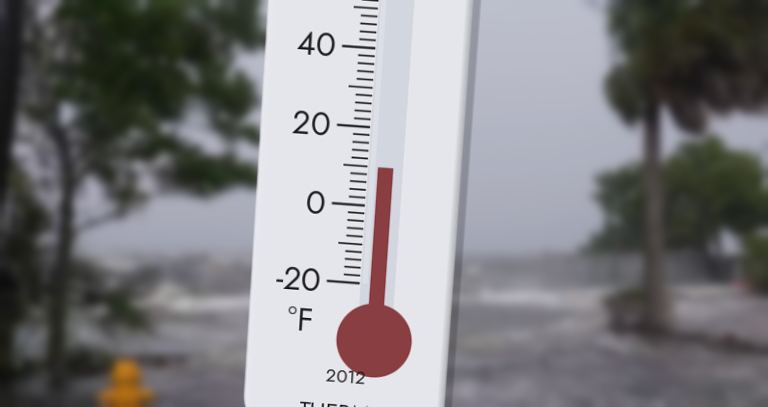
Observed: 10 (°F)
